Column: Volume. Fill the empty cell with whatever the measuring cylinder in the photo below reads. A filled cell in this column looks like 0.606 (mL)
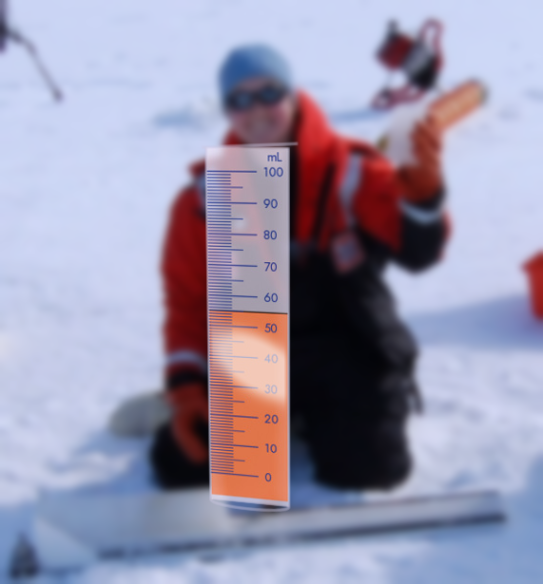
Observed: 55 (mL)
